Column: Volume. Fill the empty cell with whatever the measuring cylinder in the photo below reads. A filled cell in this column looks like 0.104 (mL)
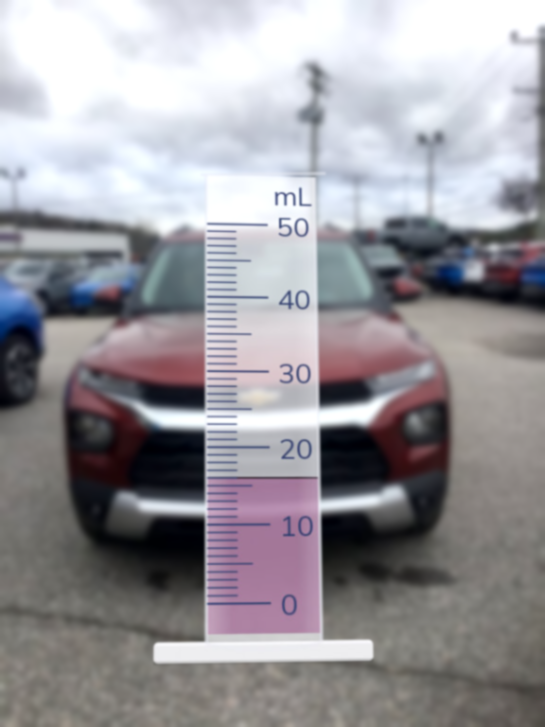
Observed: 16 (mL)
